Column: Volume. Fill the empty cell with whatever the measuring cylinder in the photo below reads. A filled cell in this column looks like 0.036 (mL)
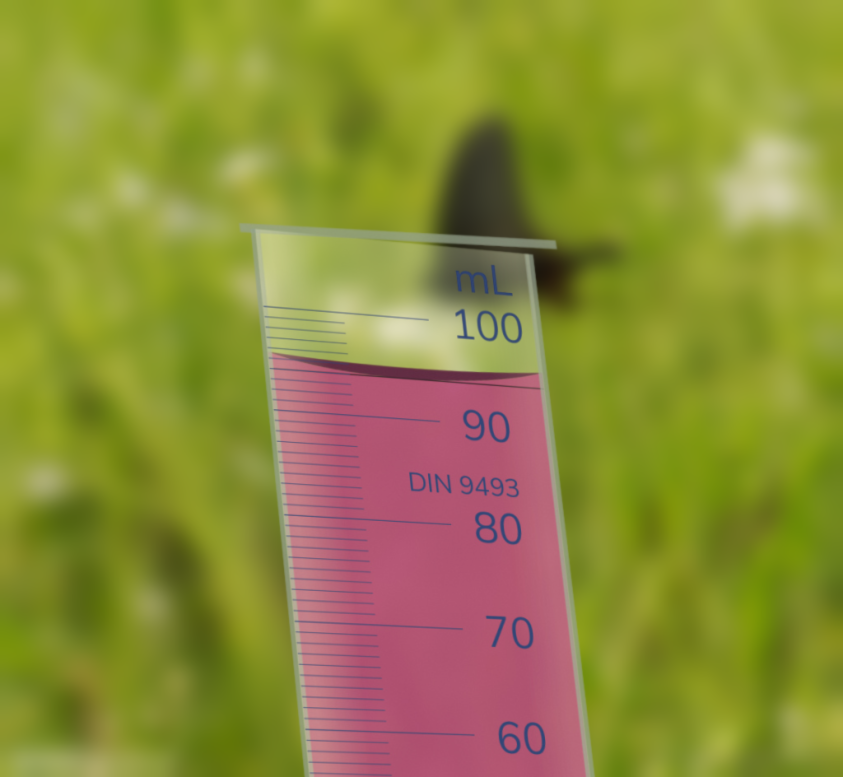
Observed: 94 (mL)
